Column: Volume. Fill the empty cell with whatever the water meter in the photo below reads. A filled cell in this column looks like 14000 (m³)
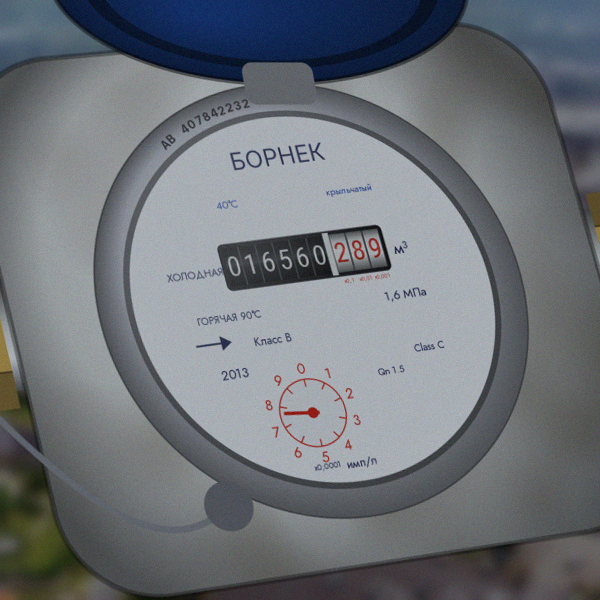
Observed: 16560.2897 (m³)
